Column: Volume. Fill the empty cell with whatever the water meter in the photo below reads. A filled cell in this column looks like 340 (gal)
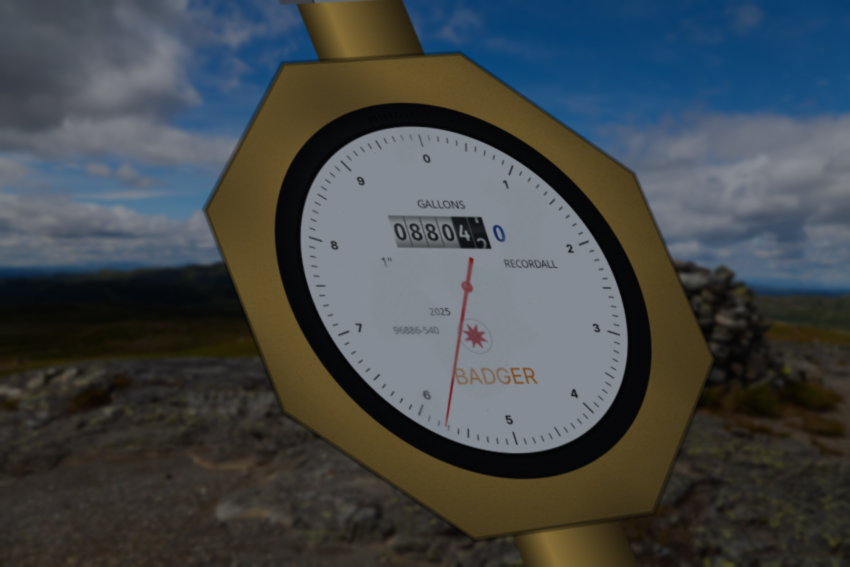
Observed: 880415.7 (gal)
